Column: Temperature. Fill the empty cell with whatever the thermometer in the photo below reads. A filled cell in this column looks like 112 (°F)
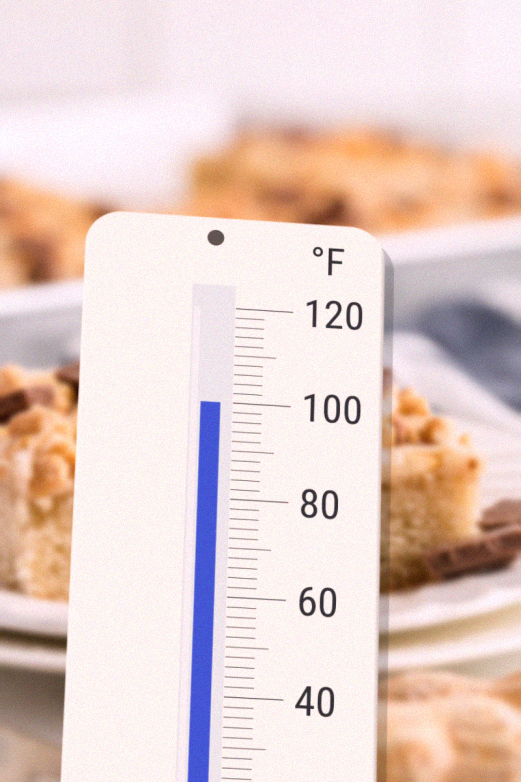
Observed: 100 (°F)
